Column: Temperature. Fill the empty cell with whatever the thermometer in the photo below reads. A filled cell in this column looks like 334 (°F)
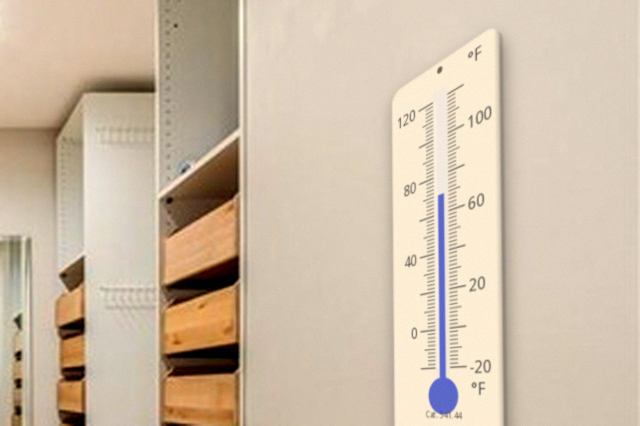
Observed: 70 (°F)
